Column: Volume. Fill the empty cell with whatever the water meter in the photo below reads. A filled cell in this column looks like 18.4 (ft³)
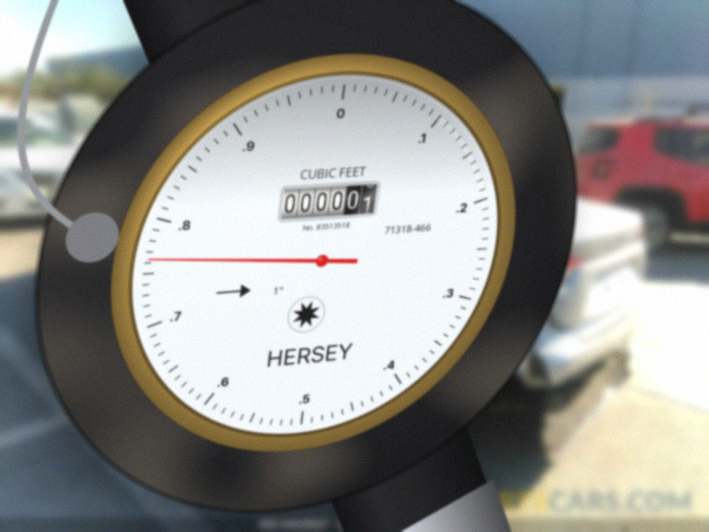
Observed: 0.76 (ft³)
